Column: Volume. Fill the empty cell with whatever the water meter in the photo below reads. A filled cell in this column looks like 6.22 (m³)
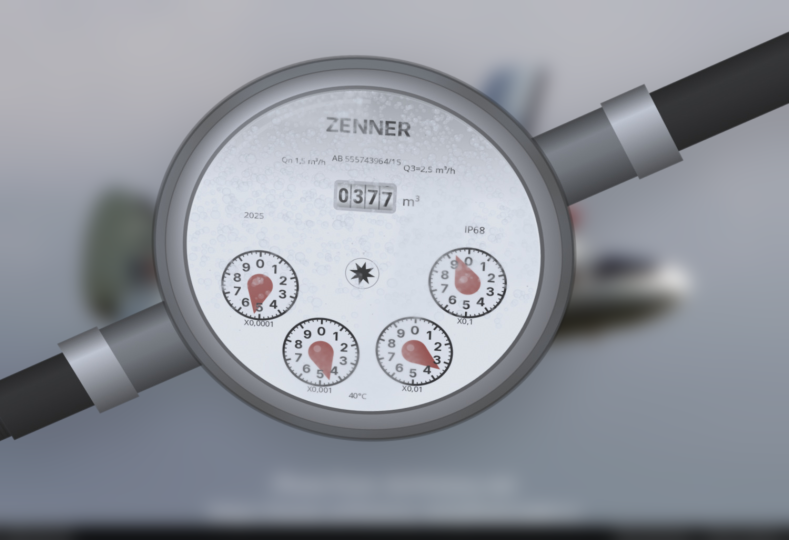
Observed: 376.9345 (m³)
